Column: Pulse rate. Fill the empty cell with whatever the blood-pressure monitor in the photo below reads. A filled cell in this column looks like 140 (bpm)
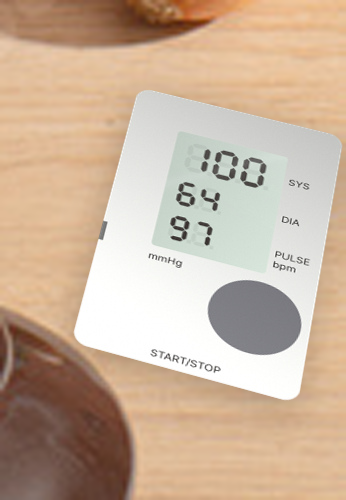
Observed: 97 (bpm)
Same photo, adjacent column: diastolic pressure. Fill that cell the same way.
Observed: 64 (mmHg)
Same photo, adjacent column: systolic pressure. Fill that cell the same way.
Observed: 100 (mmHg)
